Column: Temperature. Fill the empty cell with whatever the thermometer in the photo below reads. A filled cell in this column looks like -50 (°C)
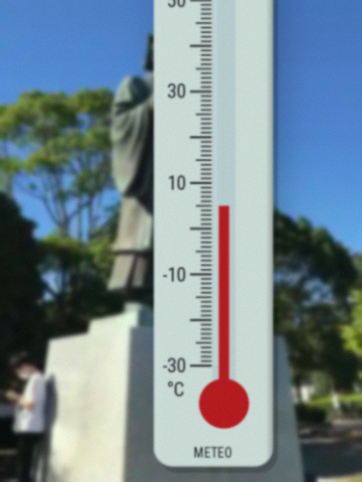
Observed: 5 (°C)
